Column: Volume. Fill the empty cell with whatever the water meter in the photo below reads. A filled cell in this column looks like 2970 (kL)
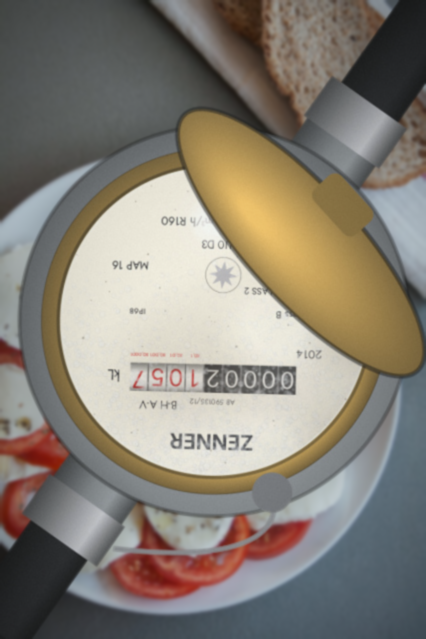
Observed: 2.1057 (kL)
